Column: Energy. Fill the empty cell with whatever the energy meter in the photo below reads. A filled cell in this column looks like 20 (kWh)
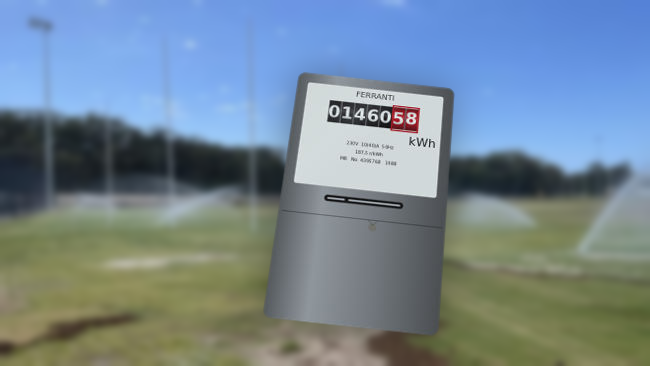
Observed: 1460.58 (kWh)
